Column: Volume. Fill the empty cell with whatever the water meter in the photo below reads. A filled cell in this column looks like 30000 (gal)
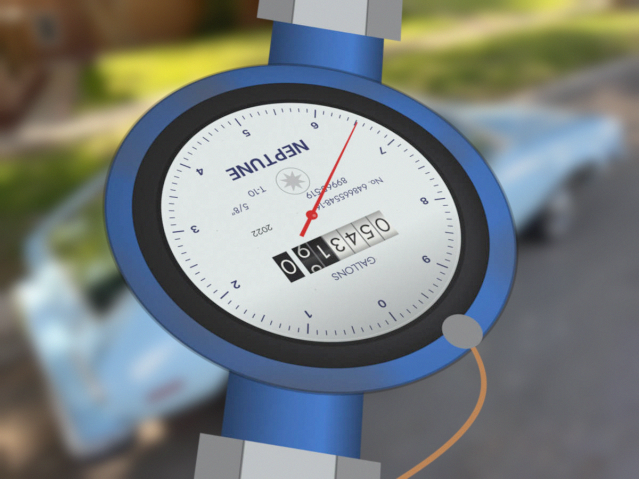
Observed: 543186.5 (gal)
